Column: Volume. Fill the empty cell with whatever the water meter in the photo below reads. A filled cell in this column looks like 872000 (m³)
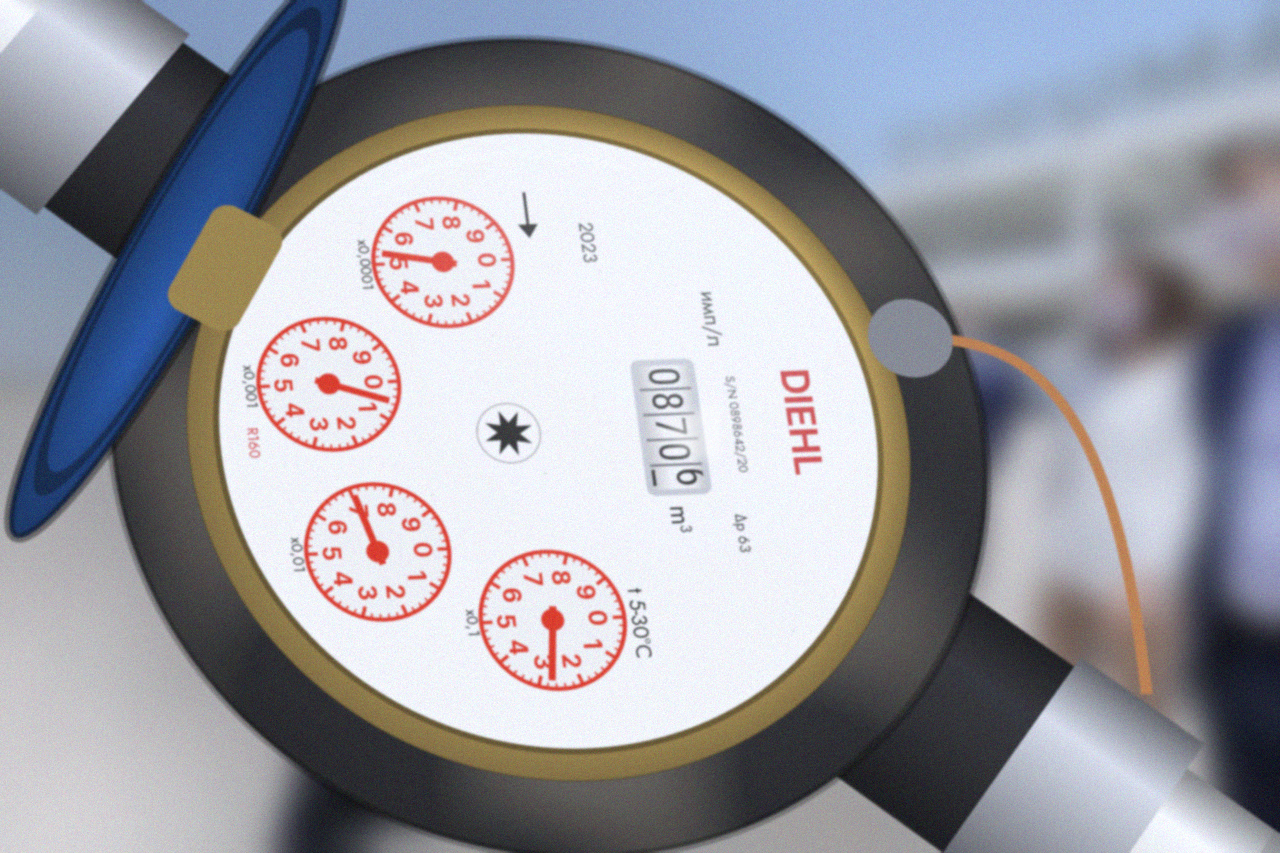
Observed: 8706.2705 (m³)
